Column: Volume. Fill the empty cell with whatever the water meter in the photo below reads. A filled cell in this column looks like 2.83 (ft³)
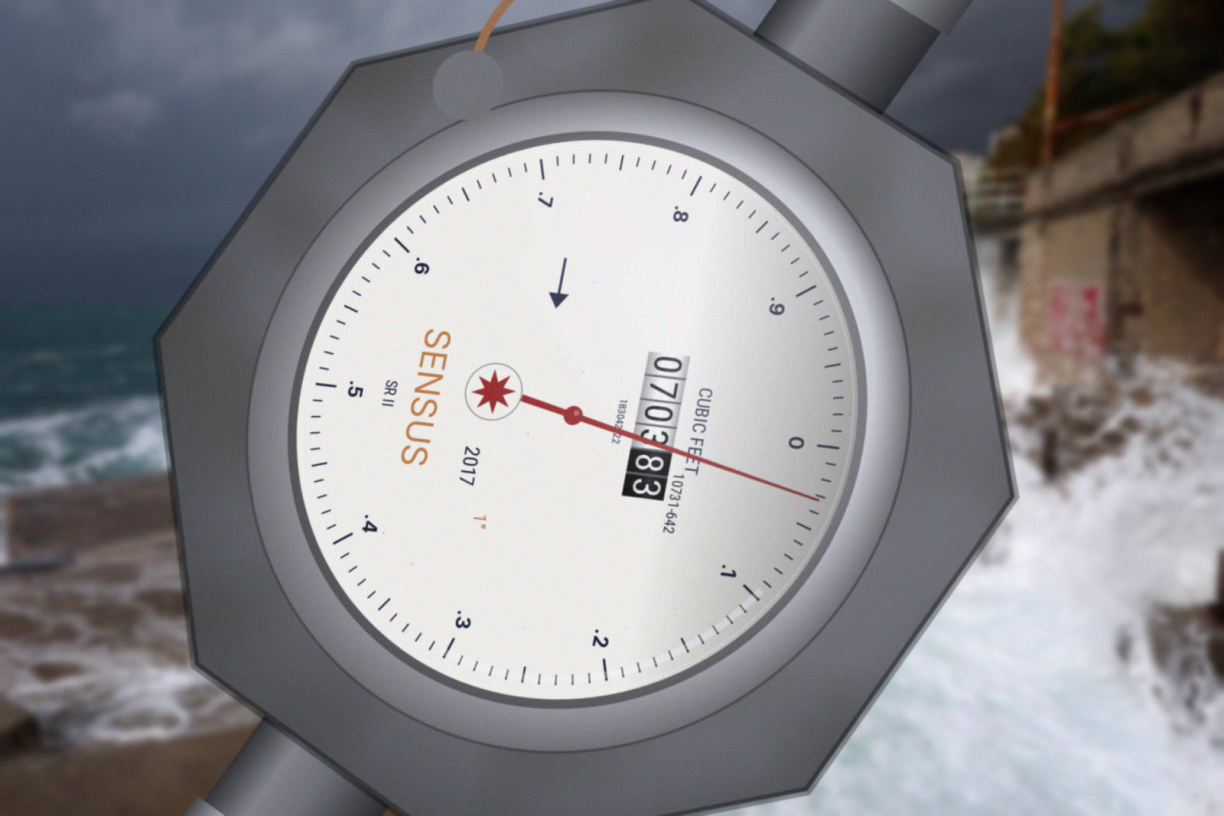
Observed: 70383.03 (ft³)
